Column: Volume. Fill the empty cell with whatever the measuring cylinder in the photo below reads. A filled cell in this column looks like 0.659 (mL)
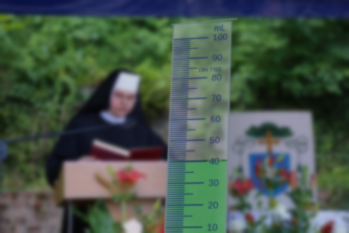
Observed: 40 (mL)
